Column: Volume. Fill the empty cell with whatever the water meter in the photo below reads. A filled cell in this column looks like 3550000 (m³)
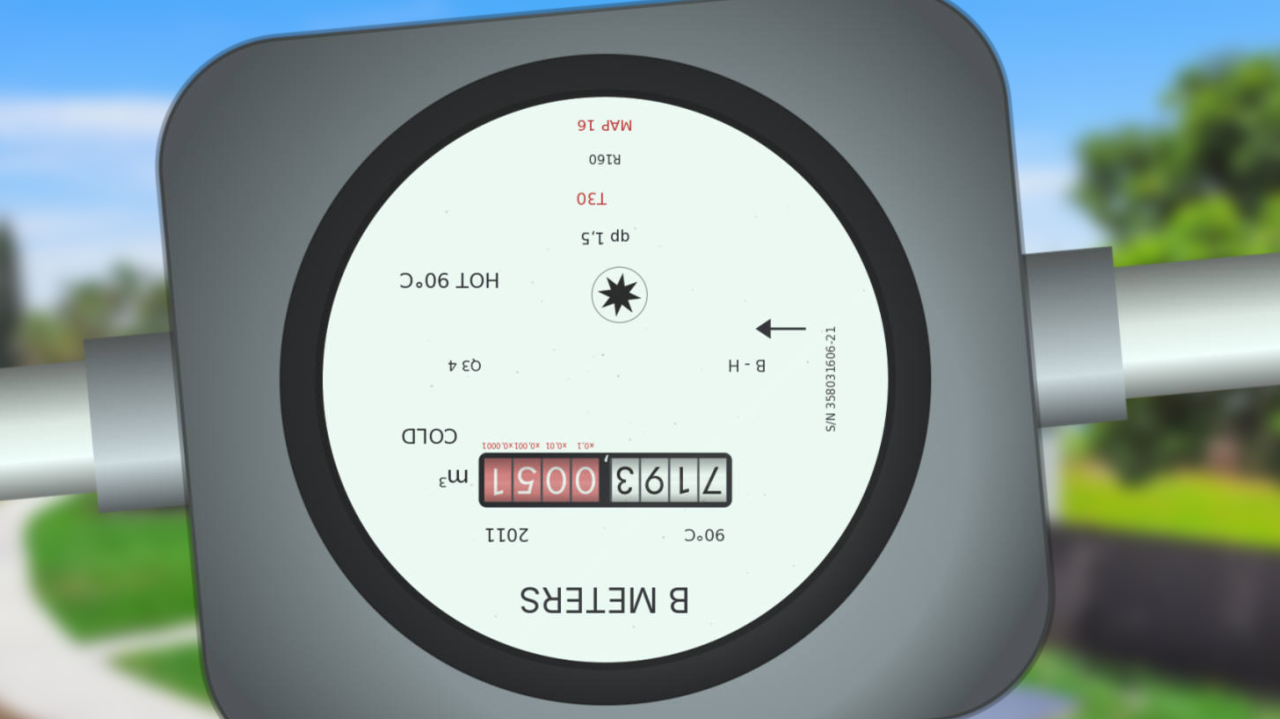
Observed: 7193.0051 (m³)
